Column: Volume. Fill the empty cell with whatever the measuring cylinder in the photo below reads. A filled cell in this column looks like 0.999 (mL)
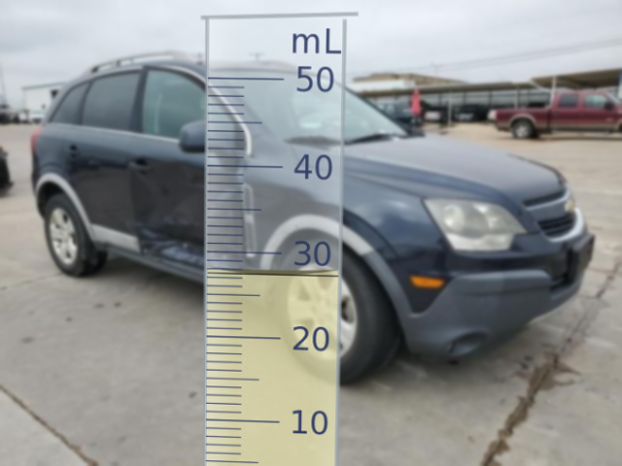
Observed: 27.5 (mL)
